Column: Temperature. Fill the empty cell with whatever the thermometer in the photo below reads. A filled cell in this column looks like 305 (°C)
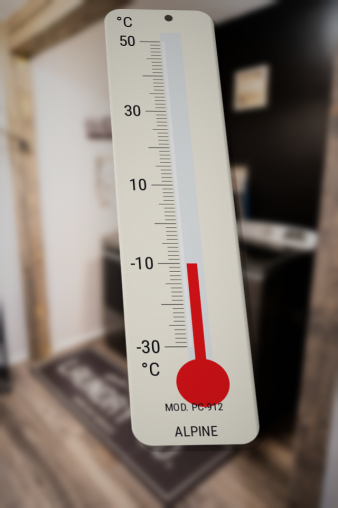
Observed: -10 (°C)
